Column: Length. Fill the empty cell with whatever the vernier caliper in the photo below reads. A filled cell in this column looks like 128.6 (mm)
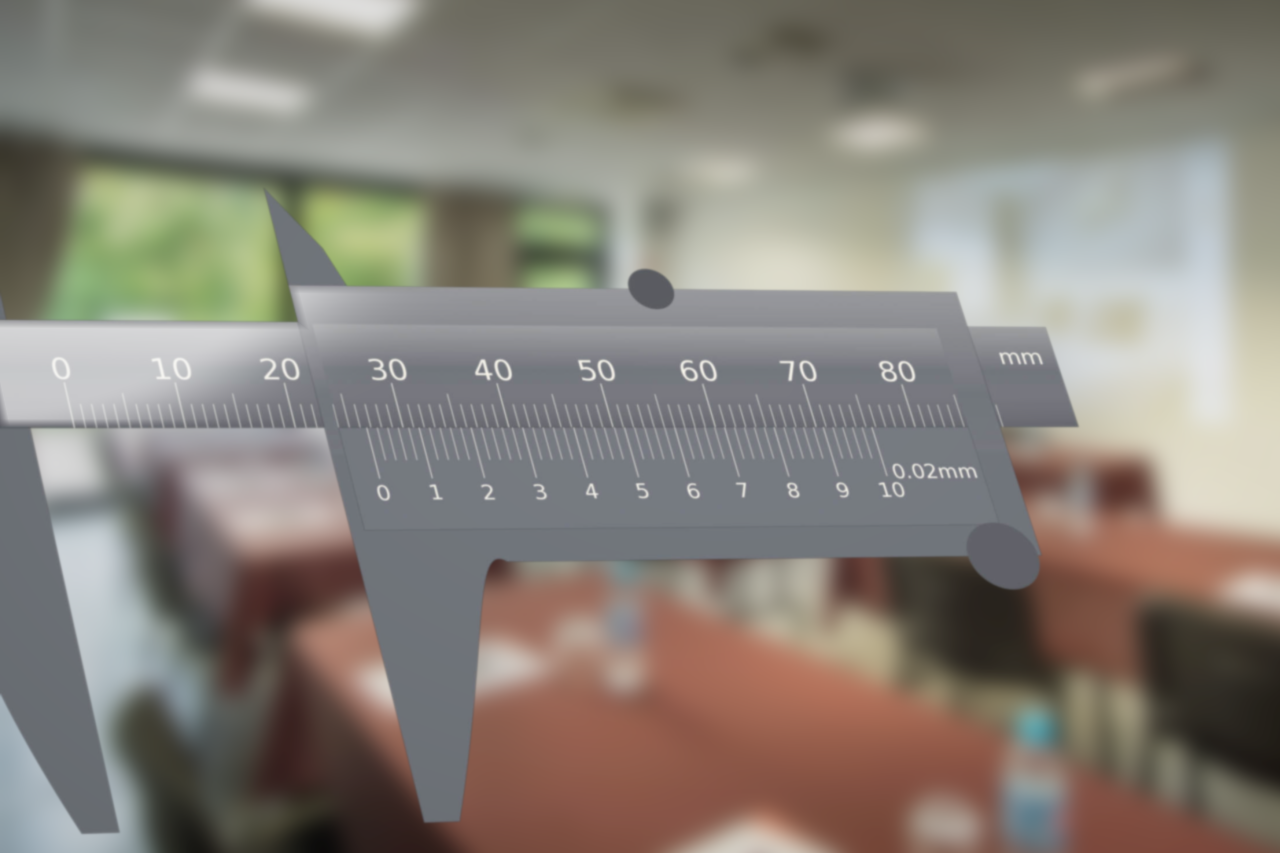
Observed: 26.6 (mm)
